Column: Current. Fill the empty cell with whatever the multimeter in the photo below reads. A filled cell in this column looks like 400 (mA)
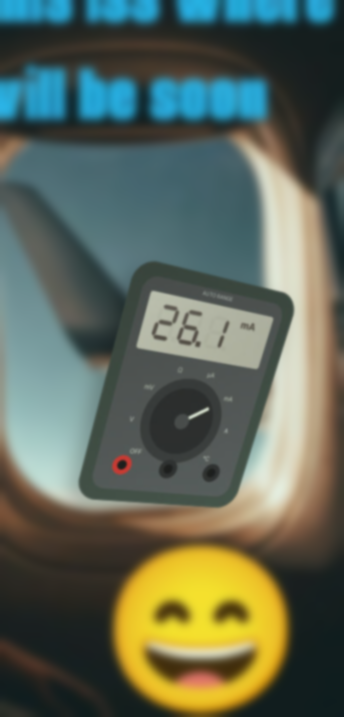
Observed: 26.1 (mA)
